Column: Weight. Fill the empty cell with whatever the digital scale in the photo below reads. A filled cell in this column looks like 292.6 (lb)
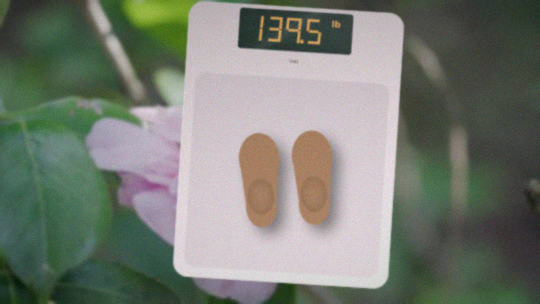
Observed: 139.5 (lb)
